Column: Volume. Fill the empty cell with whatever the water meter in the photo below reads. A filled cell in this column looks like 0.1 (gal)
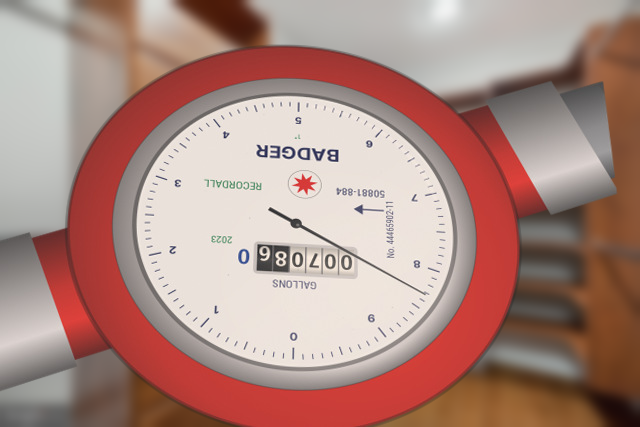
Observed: 70858.3 (gal)
